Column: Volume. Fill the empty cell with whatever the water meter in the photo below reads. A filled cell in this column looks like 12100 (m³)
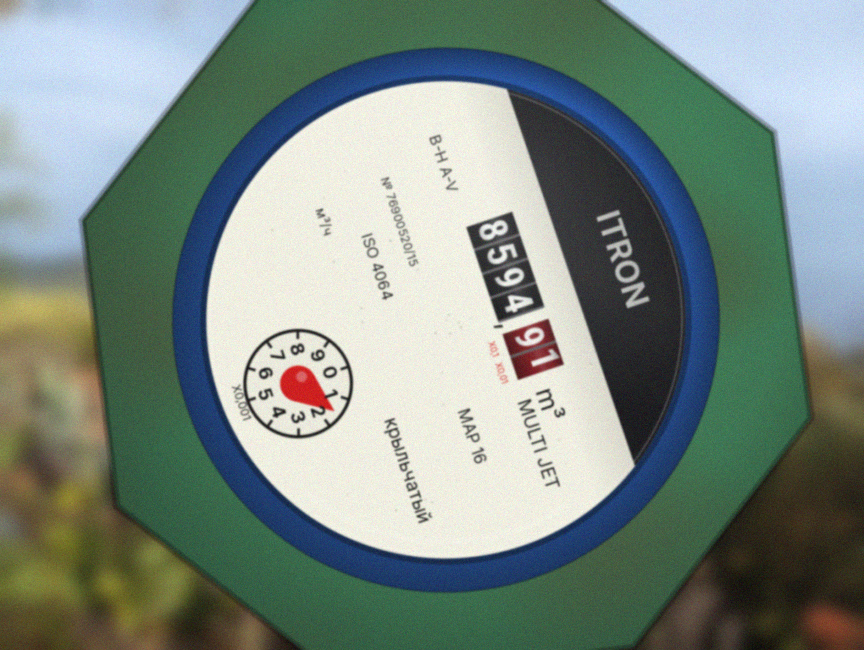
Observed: 8594.911 (m³)
